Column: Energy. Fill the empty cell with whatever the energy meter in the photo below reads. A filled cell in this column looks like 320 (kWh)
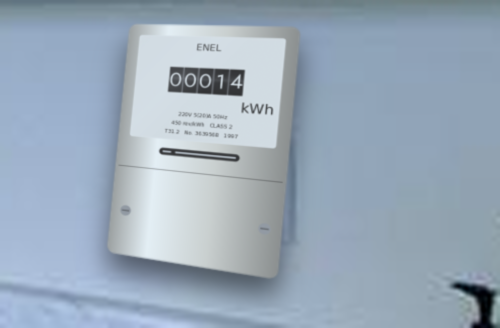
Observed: 14 (kWh)
